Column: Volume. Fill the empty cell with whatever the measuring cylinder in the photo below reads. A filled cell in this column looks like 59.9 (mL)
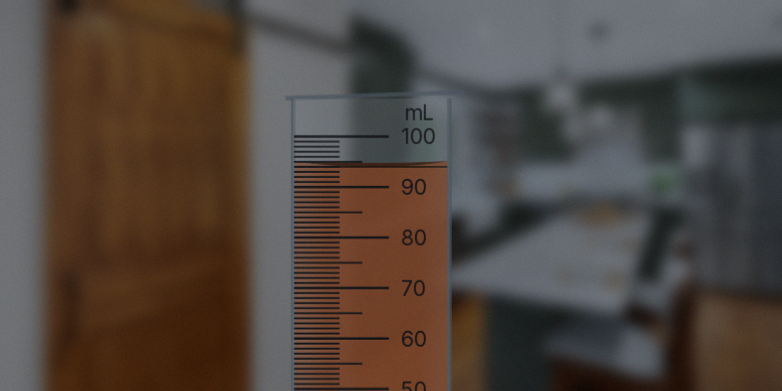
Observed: 94 (mL)
